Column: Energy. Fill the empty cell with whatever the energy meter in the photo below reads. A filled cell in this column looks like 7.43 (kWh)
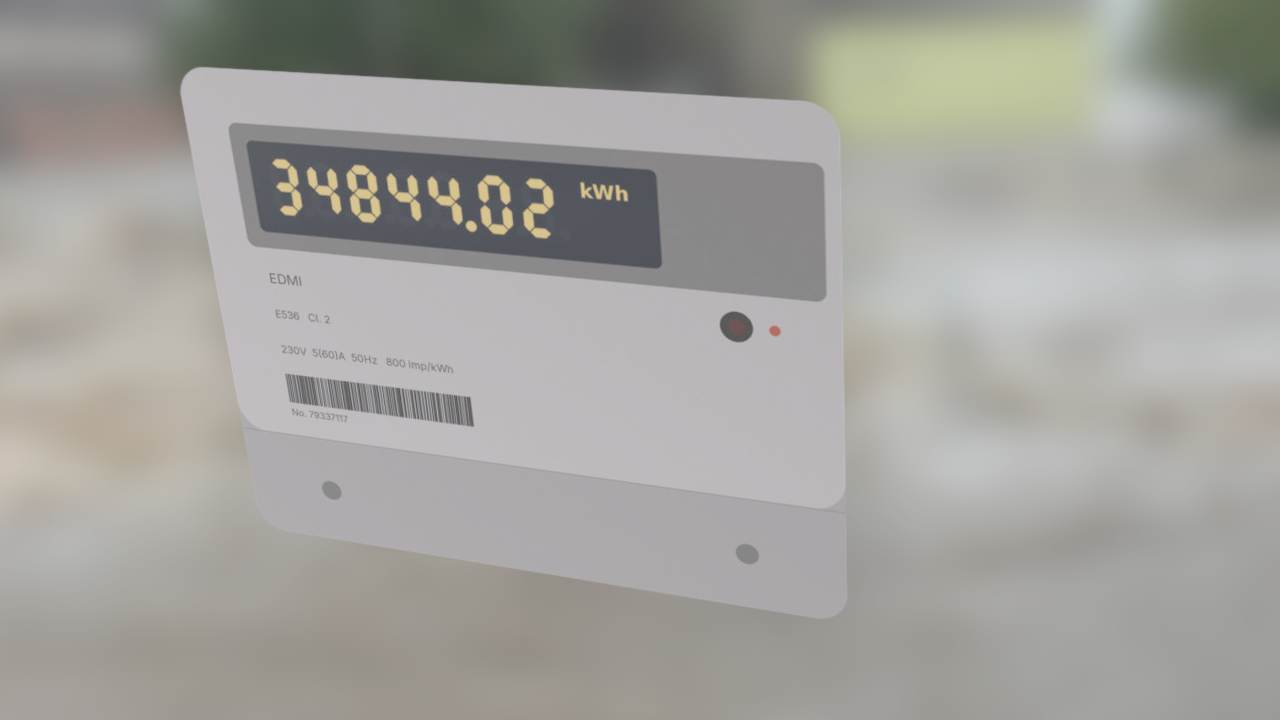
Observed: 34844.02 (kWh)
